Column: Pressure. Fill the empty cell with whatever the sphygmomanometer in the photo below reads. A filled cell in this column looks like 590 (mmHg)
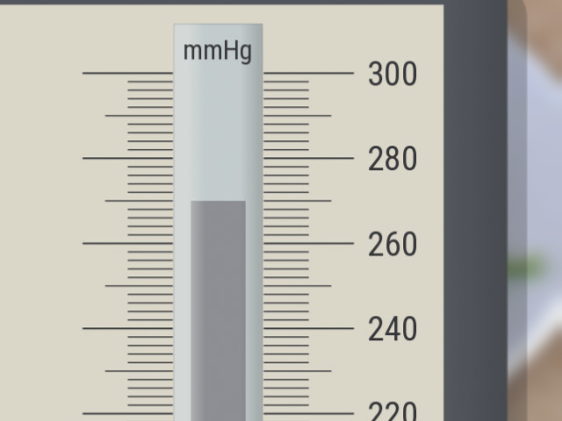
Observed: 270 (mmHg)
